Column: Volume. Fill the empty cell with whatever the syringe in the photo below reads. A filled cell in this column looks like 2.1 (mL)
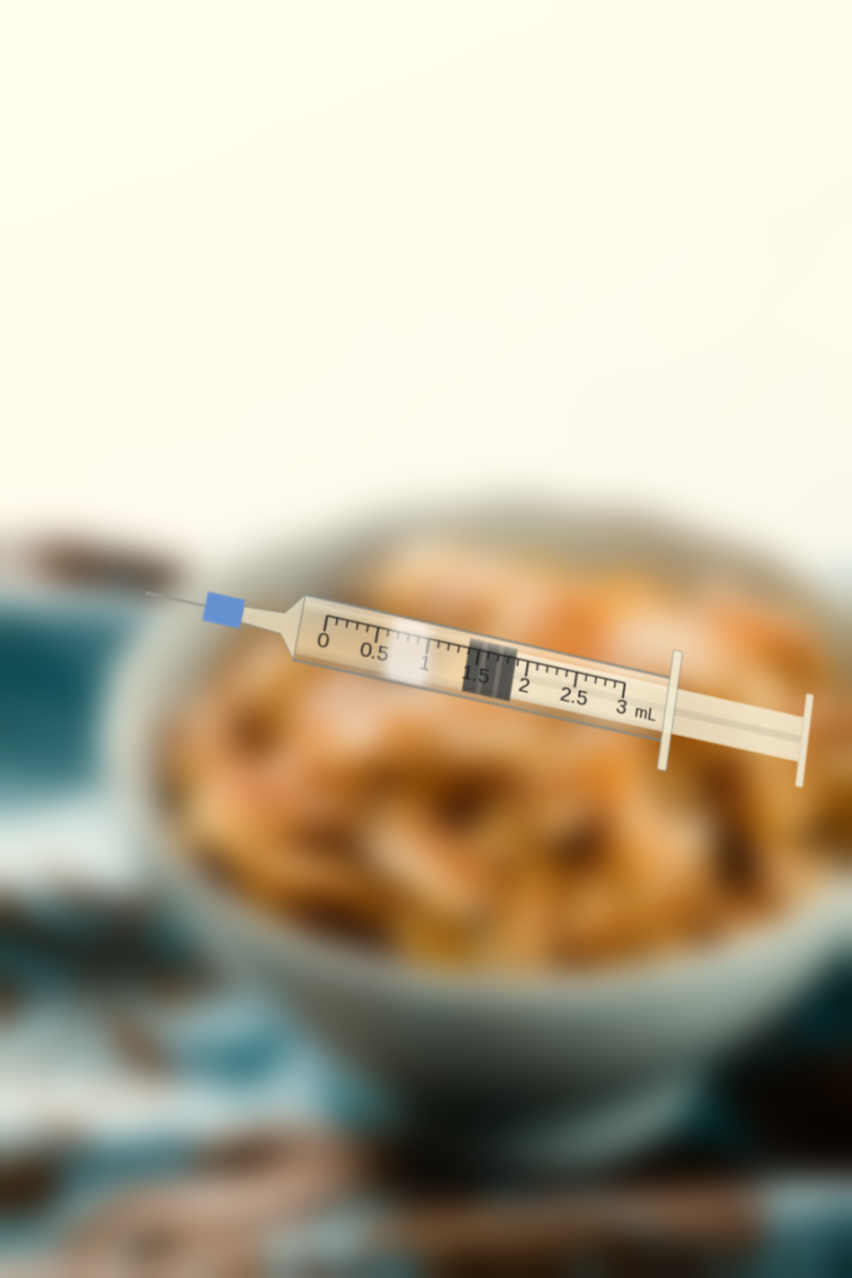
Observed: 1.4 (mL)
